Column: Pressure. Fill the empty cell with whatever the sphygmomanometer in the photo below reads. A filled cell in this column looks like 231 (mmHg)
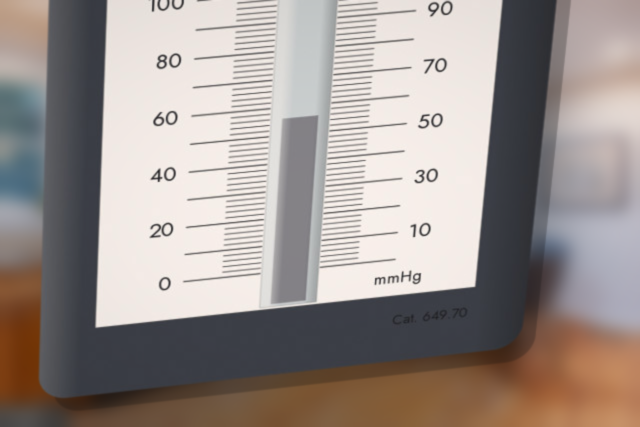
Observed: 56 (mmHg)
